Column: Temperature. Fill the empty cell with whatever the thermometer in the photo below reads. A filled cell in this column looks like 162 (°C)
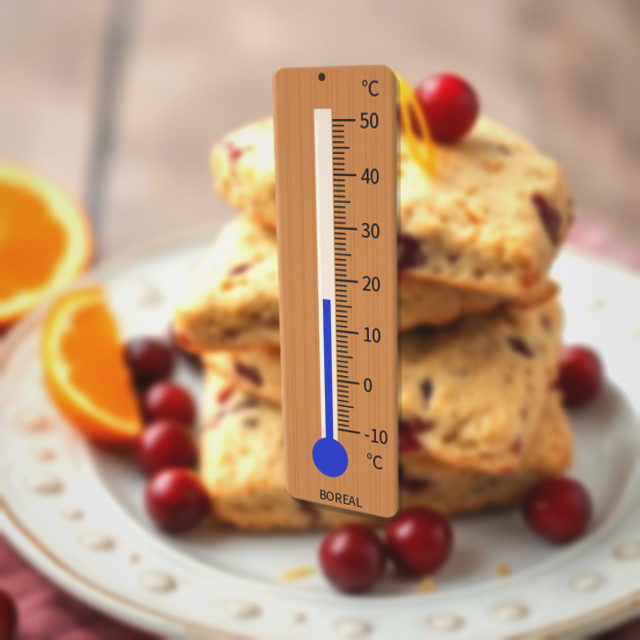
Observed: 16 (°C)
